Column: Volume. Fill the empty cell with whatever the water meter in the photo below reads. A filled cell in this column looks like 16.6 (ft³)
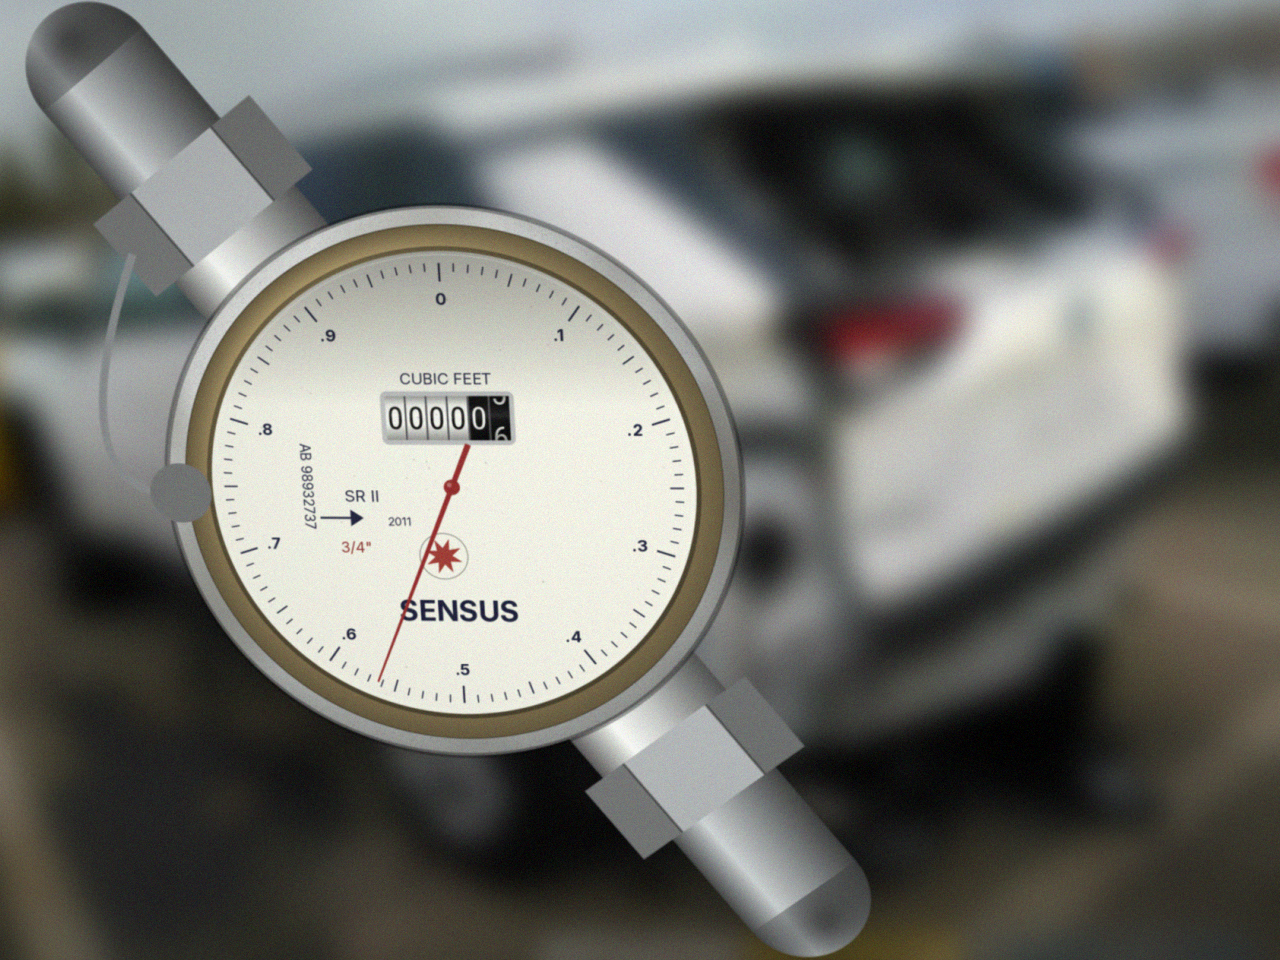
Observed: 5.56 (ft³)
